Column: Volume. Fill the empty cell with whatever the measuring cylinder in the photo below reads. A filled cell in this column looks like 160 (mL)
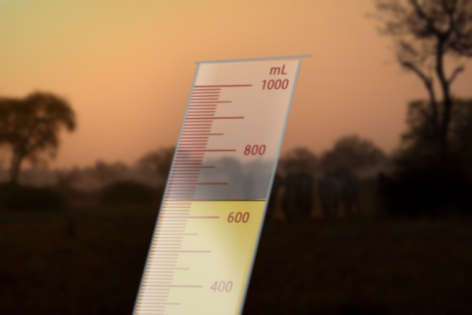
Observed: 650 (mL)
